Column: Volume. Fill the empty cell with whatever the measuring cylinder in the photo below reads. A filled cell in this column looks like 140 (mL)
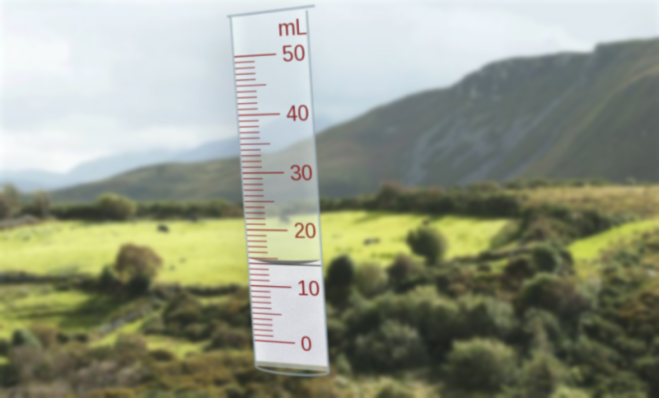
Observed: 14 (mL)
